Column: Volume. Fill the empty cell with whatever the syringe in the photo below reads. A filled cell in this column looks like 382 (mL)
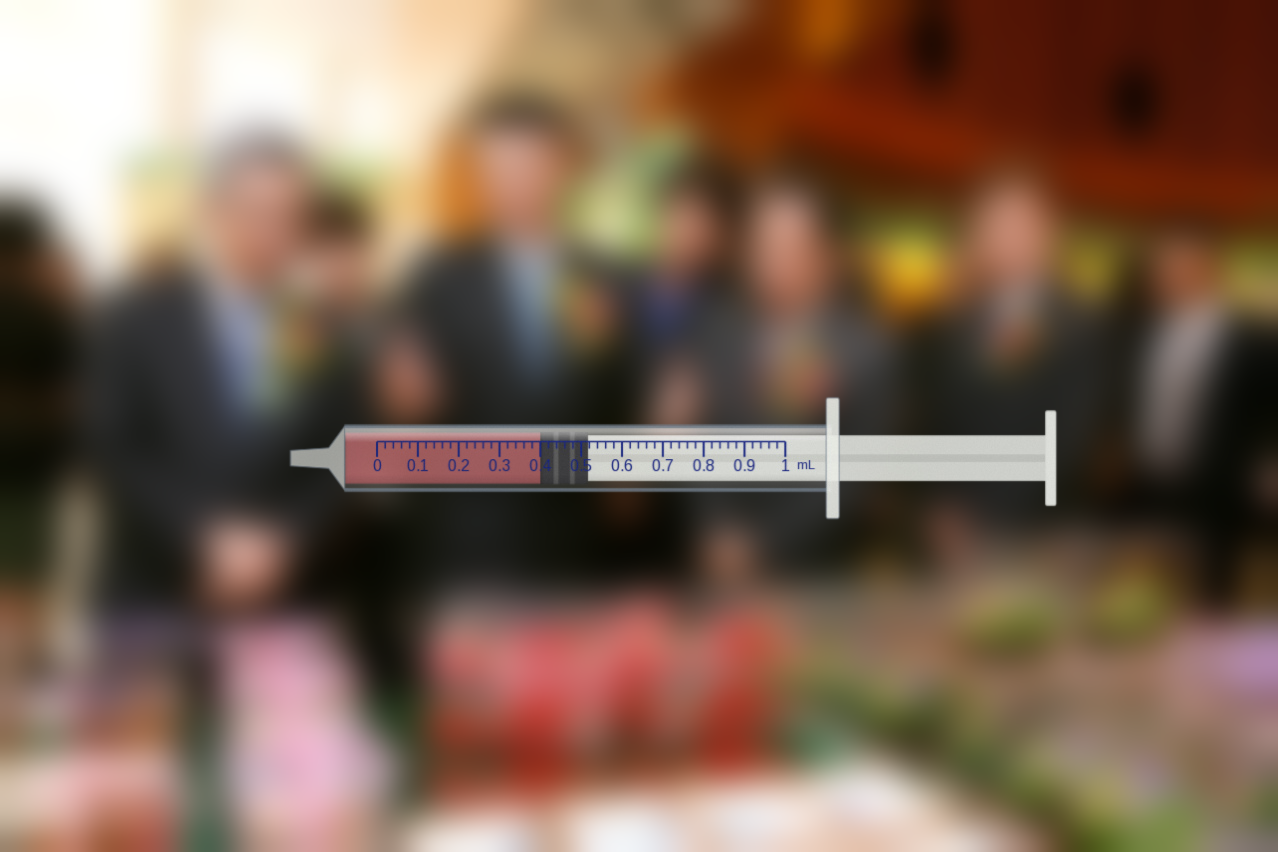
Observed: 0.4 (mL)
